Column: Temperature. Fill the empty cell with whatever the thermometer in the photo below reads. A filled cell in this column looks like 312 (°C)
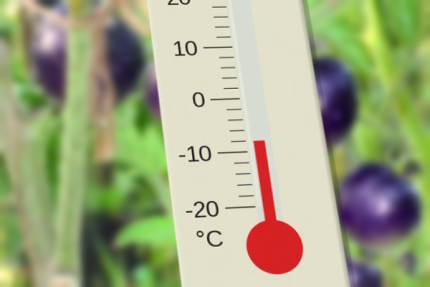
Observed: -8 (°C)
